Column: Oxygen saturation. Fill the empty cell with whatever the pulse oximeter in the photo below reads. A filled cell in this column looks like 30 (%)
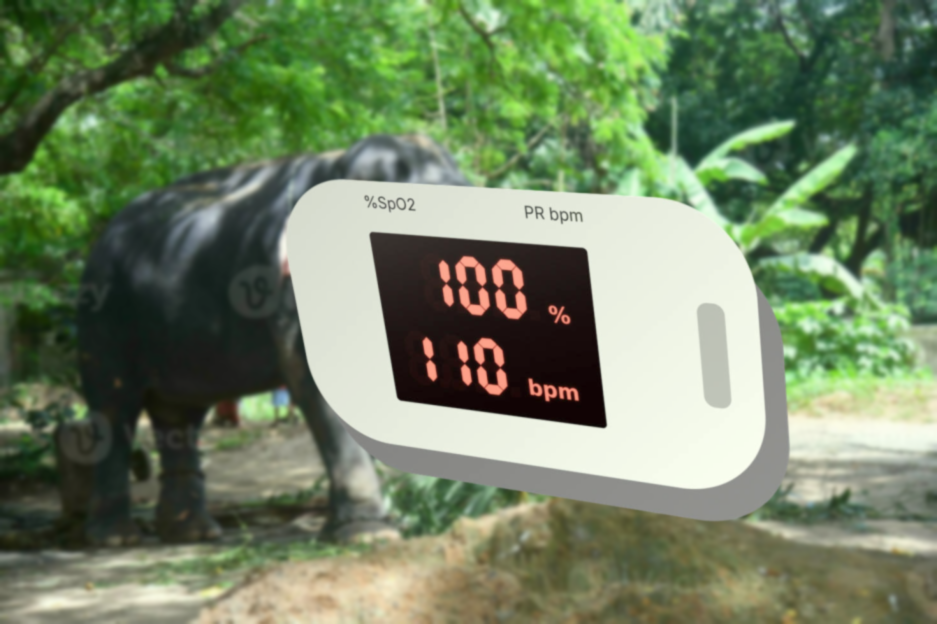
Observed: 100 (%)
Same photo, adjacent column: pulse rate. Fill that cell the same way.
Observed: 110 (bpm)
